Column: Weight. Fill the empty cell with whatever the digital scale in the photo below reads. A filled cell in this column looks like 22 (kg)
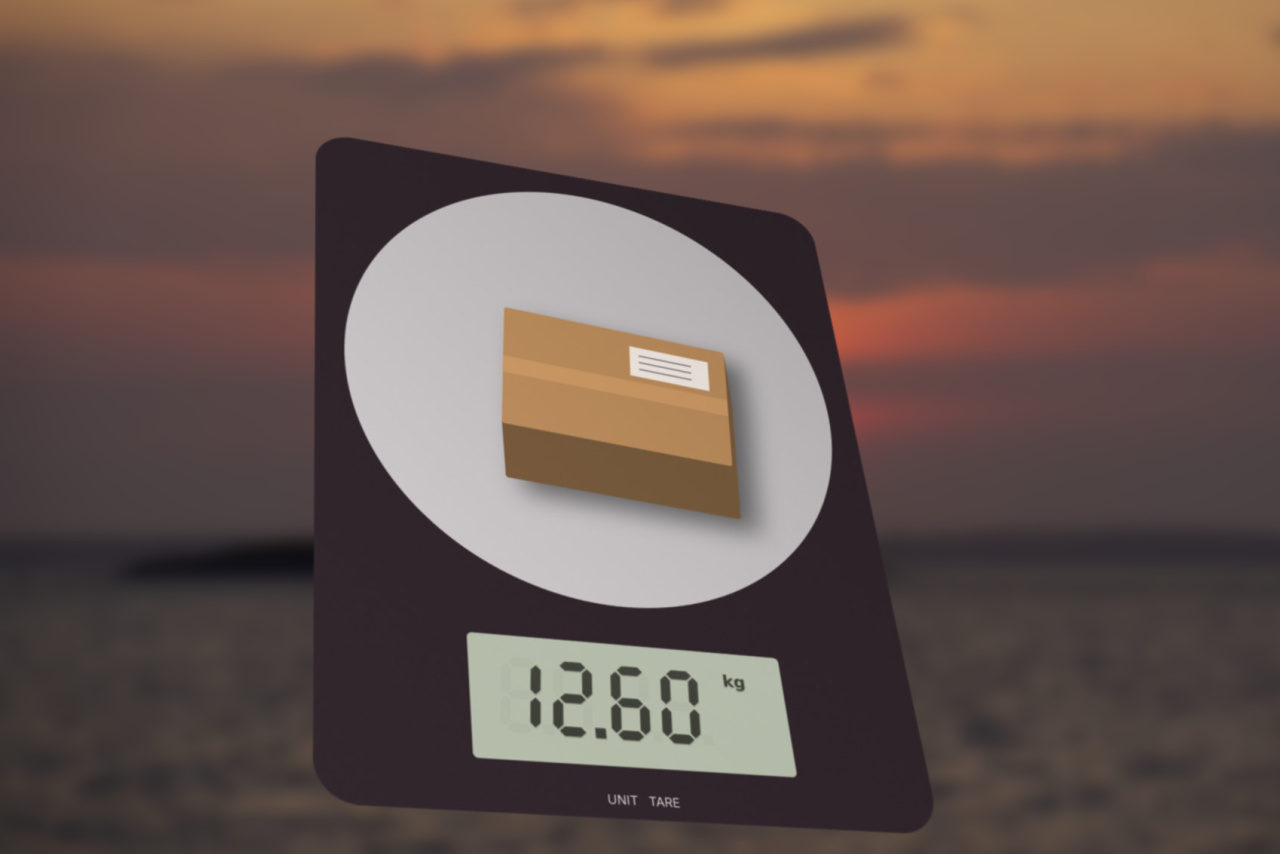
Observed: 12.60 (kg)
